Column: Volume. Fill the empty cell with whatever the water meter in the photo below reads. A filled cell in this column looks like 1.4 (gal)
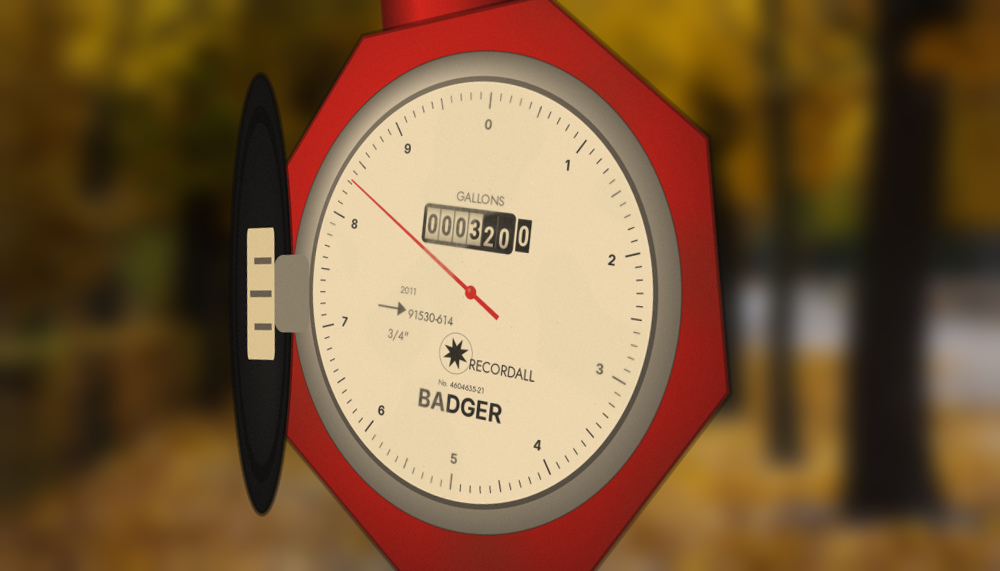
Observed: 3198.3 (gal)
